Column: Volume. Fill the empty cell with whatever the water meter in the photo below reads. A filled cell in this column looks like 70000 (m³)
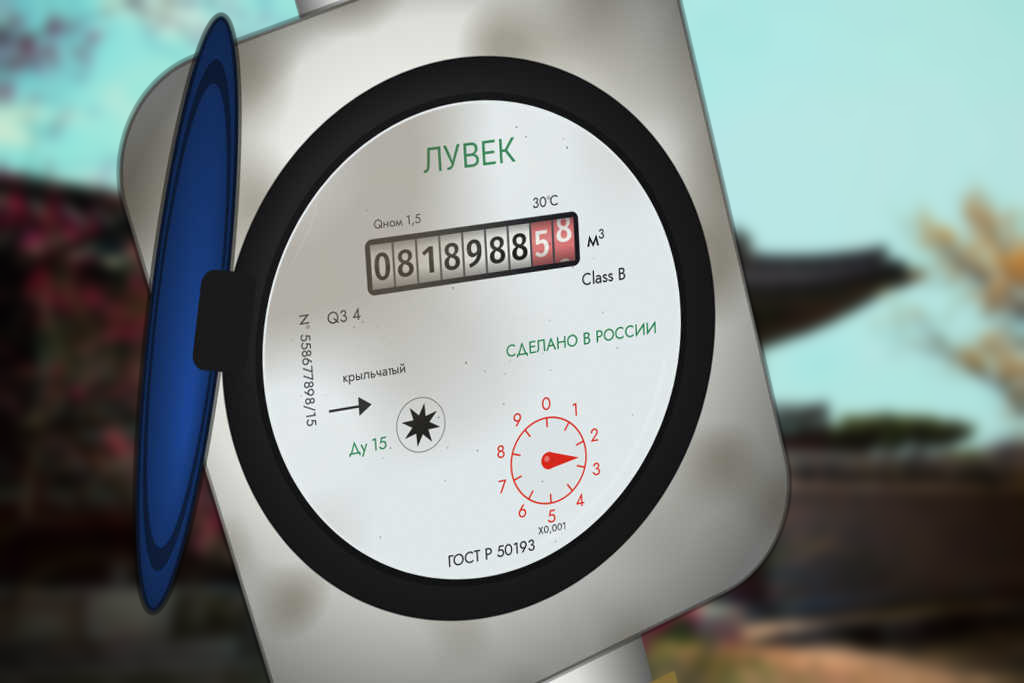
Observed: 818988.582 (m³)
